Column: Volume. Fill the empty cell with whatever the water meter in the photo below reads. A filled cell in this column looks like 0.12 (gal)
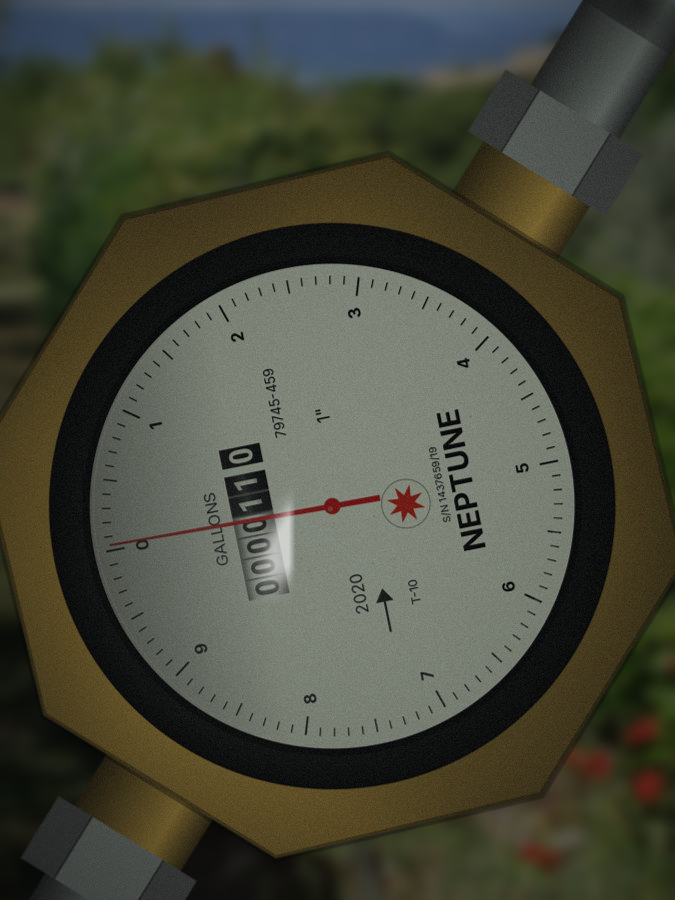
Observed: 110.0 (gal)
